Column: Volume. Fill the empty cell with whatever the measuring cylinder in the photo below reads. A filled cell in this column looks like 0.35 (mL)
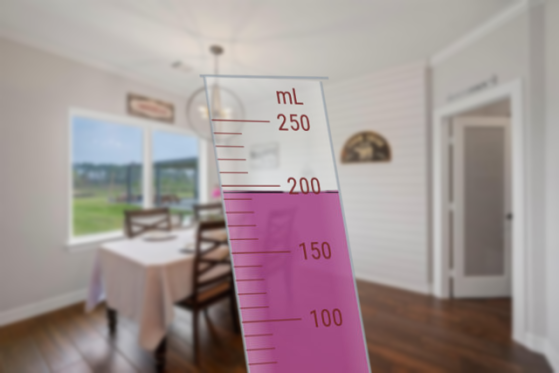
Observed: 195 (mL)
